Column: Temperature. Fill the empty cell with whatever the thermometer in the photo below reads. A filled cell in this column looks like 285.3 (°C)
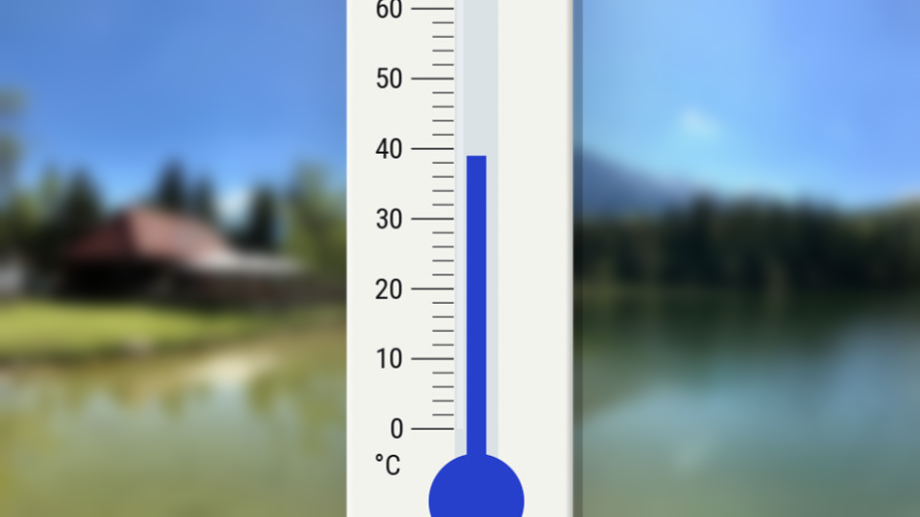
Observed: 39 (°C)
